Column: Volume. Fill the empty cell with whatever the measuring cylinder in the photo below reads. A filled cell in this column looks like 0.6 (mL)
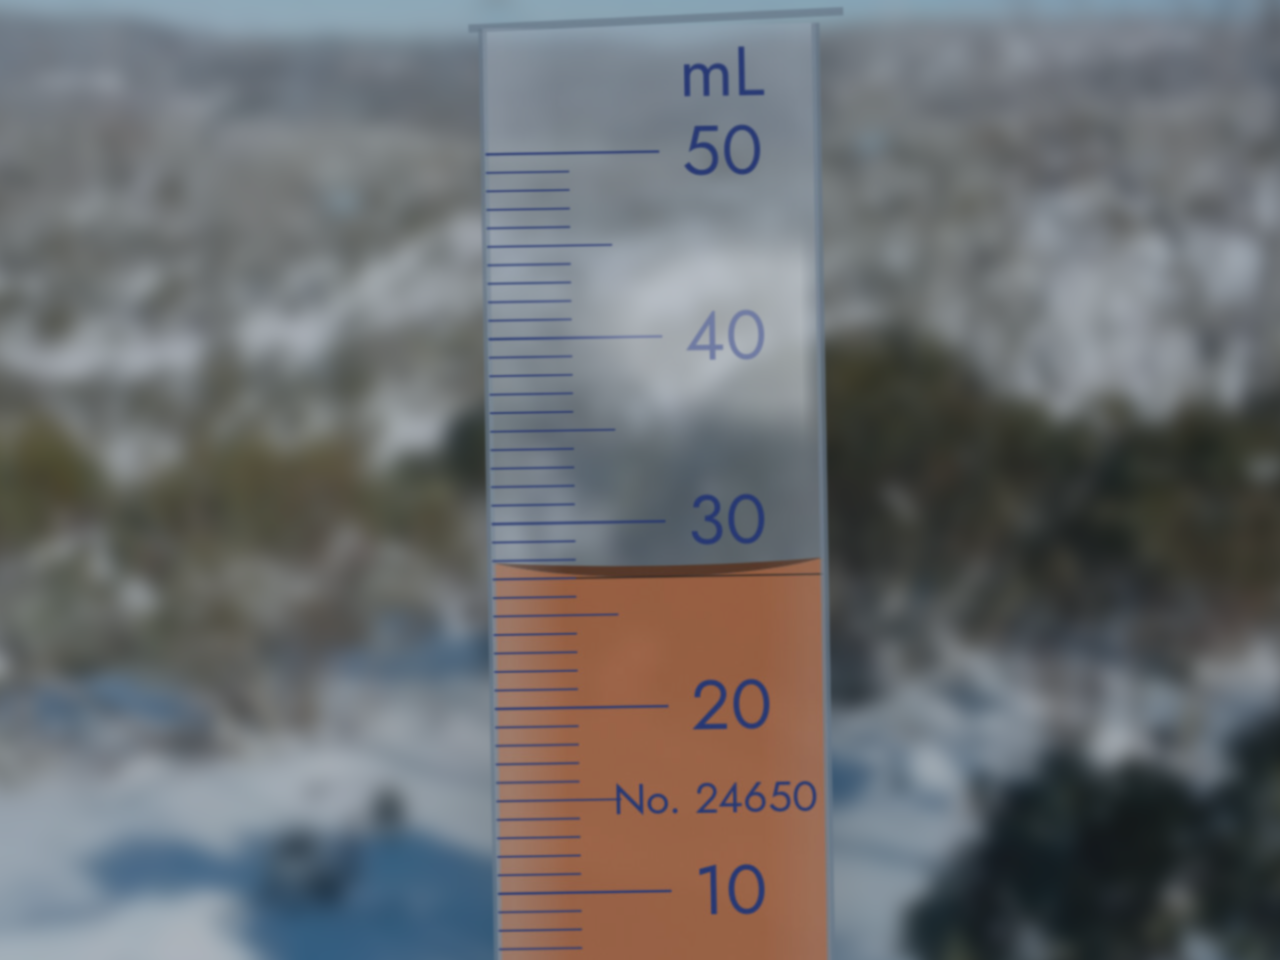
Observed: 27 (mL)
